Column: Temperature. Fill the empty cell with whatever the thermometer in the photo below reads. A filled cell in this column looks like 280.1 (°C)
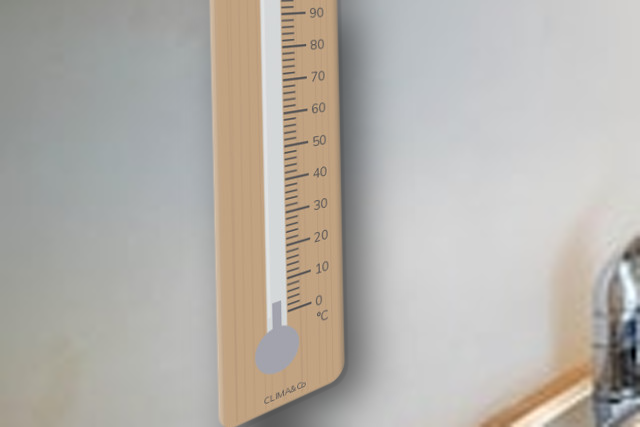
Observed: 4 (°C)
